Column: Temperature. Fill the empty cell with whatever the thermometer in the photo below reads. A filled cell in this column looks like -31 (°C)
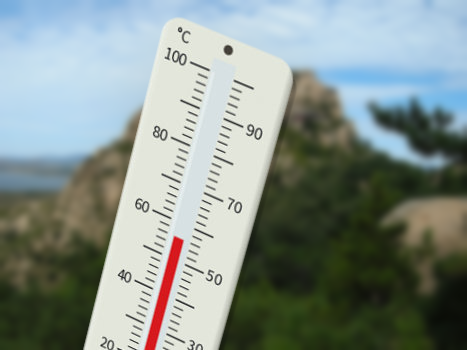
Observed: 56 (°C)
